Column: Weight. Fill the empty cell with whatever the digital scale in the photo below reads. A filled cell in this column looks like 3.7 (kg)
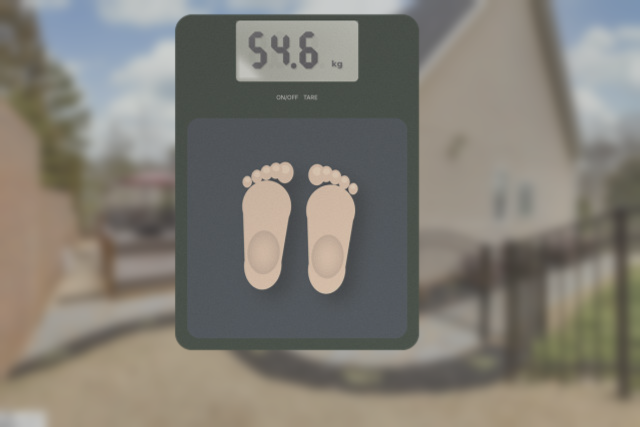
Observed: 54.6 (kg)
